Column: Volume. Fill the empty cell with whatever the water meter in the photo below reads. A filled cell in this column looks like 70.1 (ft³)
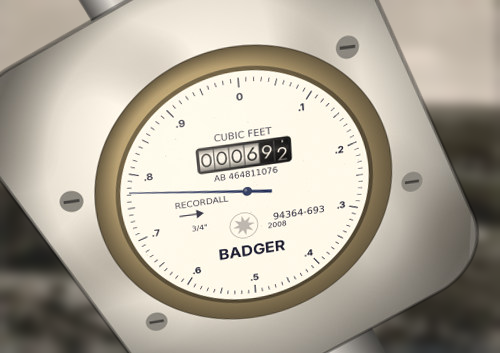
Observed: 691.77 (ft³)
